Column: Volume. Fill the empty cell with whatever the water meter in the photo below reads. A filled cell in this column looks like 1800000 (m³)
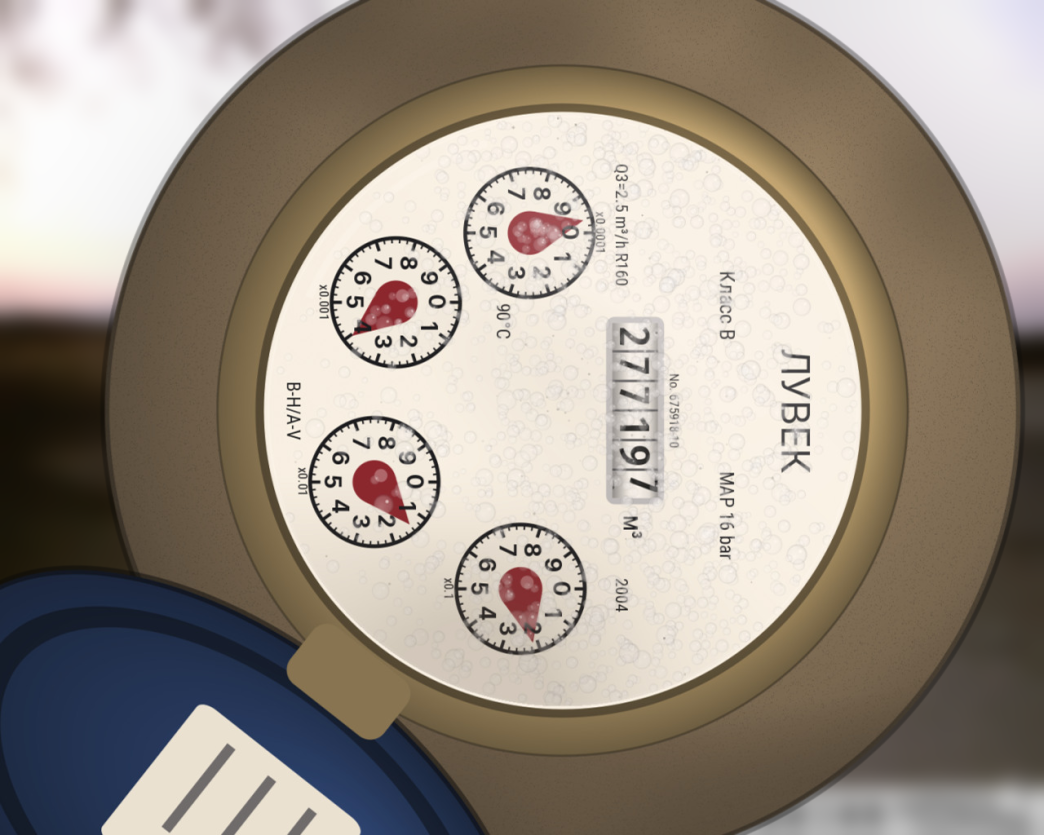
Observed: 277197.2139 (m³)
